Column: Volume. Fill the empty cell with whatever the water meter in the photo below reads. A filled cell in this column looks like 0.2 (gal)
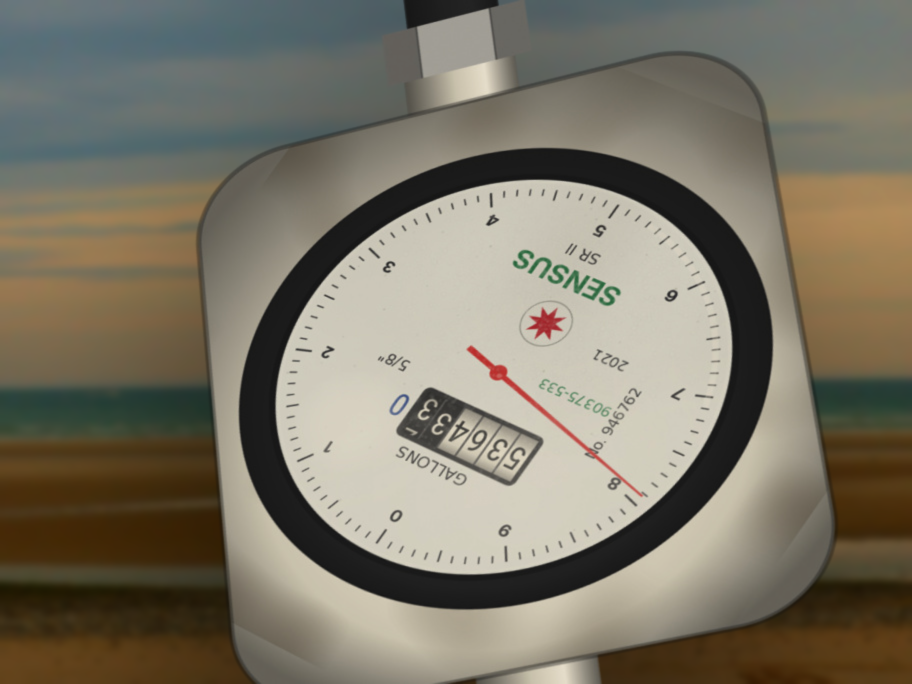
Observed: 5364327.9 (gal)
